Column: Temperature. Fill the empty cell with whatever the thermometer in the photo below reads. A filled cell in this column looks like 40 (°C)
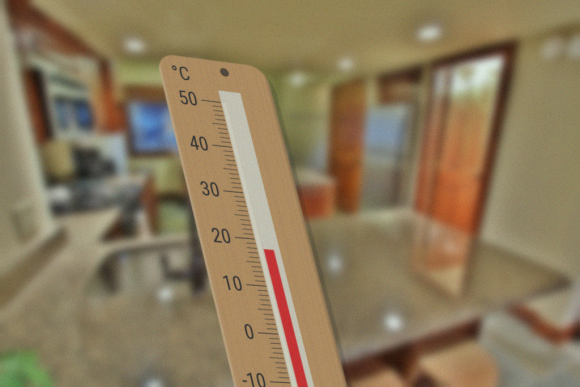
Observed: 18 (°C)
